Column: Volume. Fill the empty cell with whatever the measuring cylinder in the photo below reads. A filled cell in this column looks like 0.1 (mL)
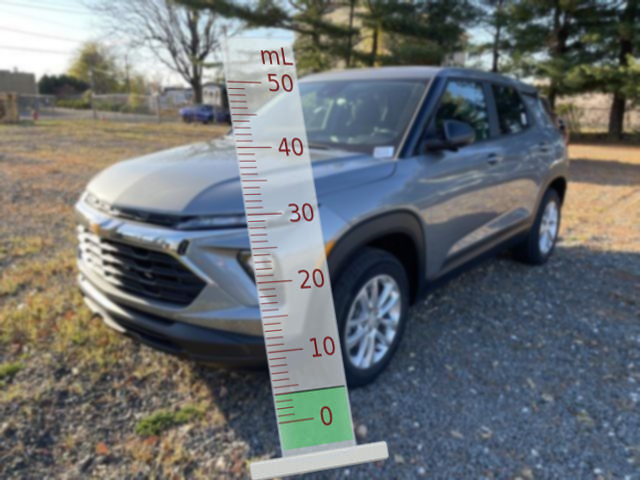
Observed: 4 (mL)
